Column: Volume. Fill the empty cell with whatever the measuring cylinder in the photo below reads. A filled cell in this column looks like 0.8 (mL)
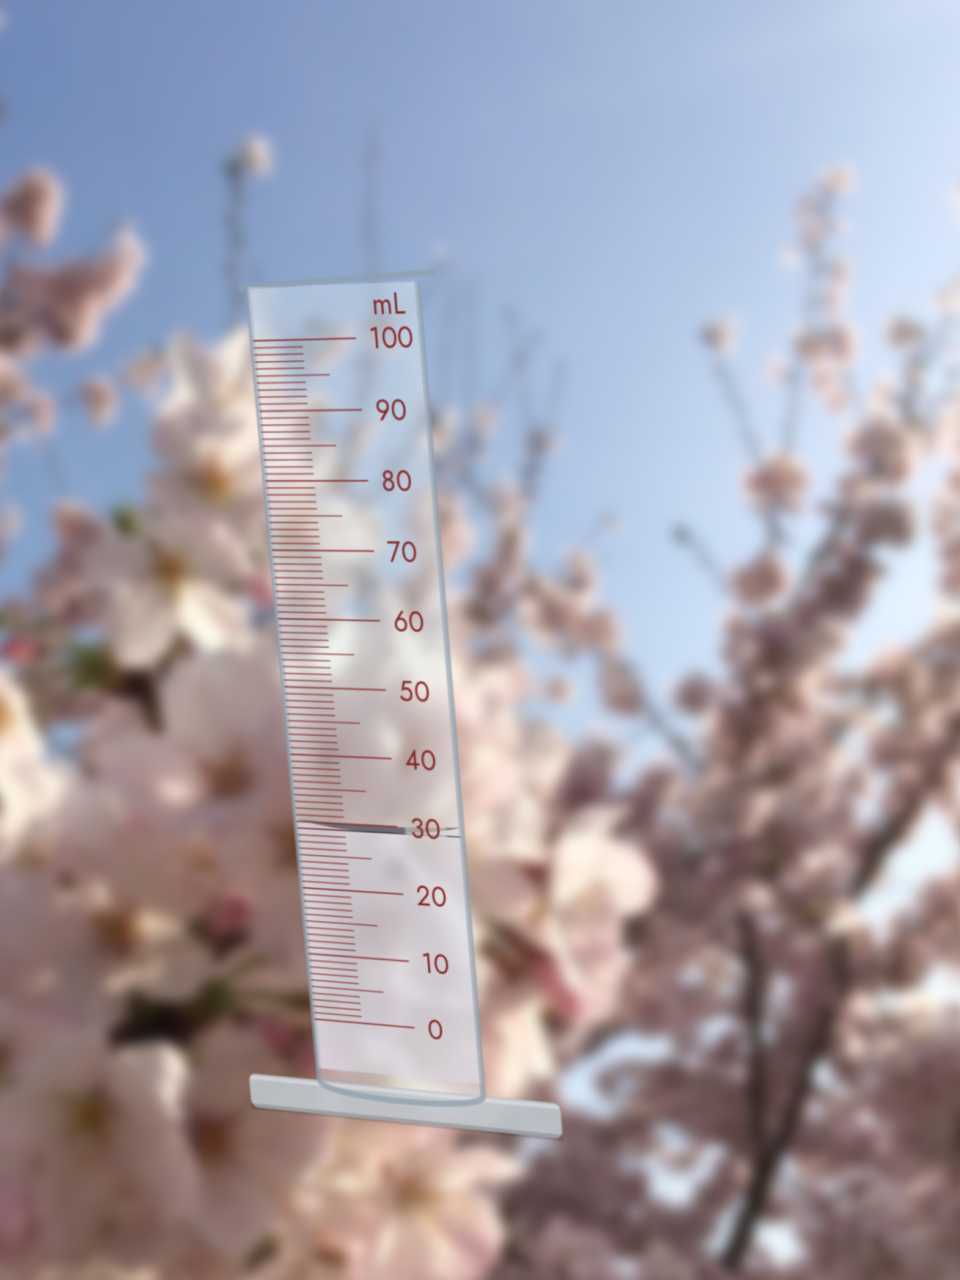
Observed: 29 (mL)
